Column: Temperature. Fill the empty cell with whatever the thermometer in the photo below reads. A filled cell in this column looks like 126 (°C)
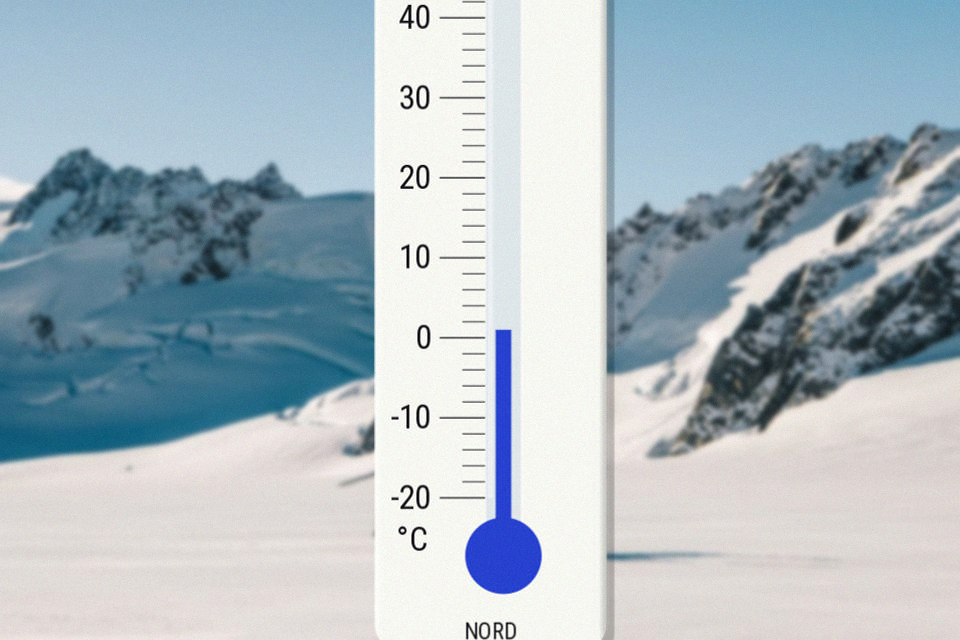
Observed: 1 (°C)
